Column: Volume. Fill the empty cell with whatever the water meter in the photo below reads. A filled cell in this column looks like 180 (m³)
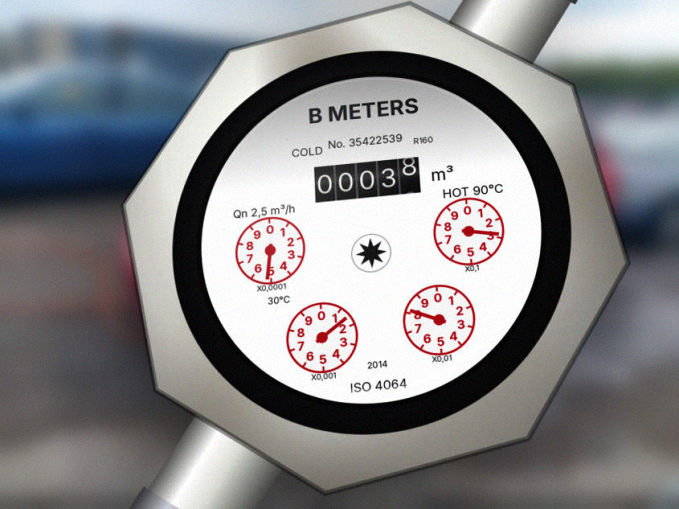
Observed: 38.2815 (m³)
